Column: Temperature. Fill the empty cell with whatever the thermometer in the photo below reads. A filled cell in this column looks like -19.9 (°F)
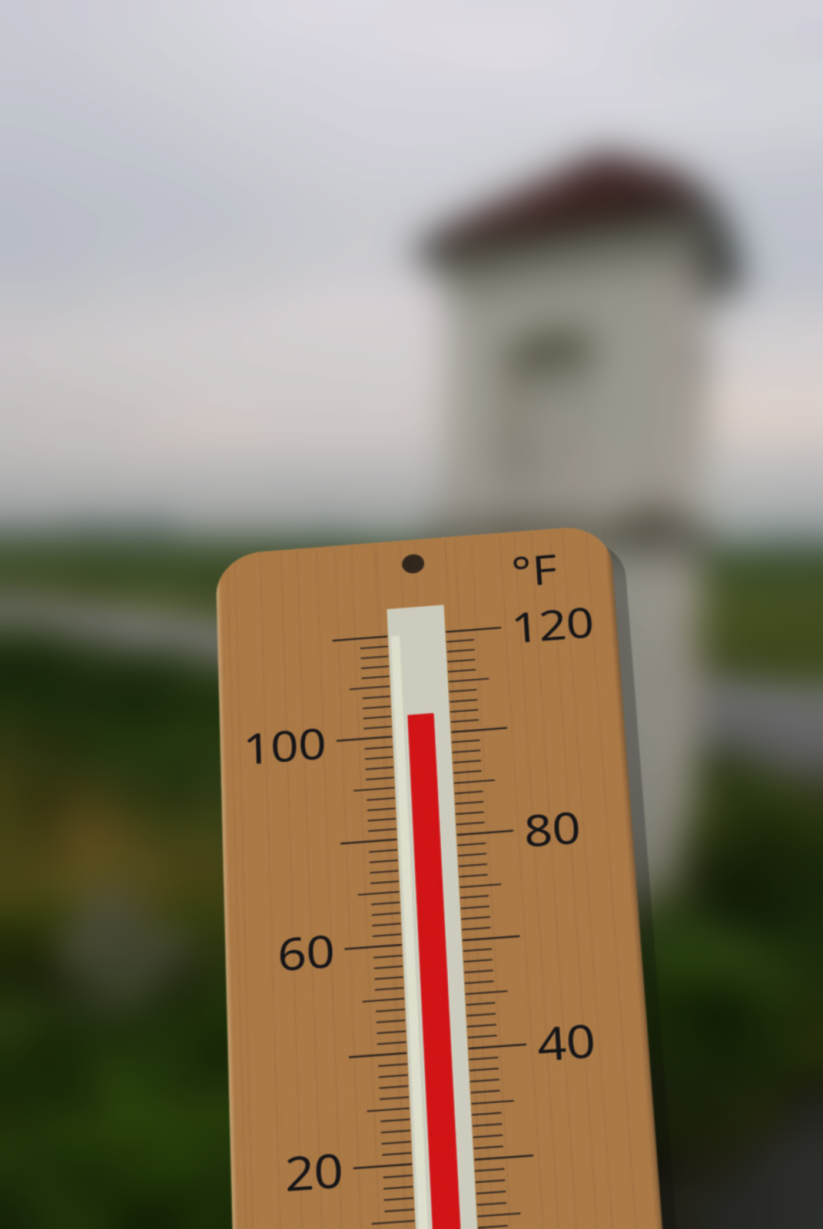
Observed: 104 (°F)
